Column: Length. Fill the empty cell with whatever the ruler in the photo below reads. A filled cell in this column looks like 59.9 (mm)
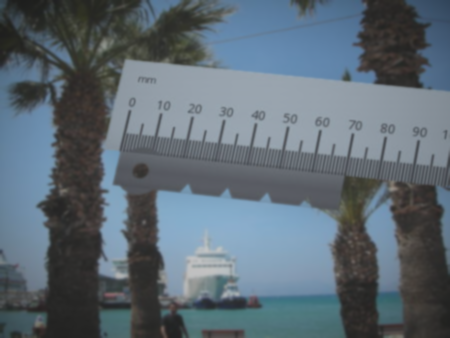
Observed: 70 (mm)
